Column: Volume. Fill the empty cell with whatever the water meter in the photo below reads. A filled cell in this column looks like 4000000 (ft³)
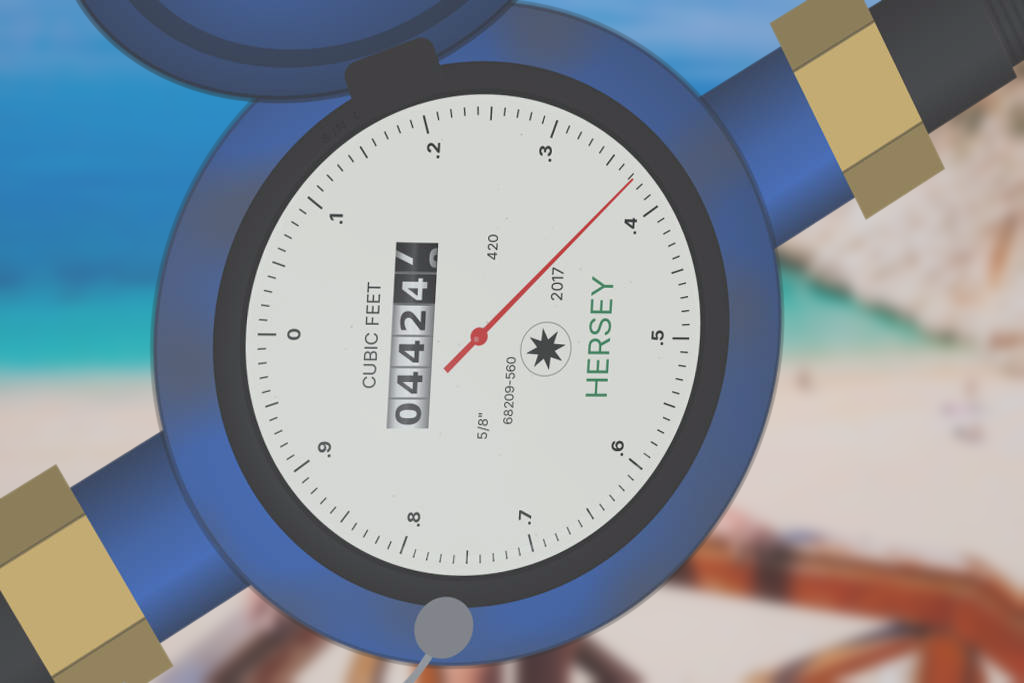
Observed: 44247.37 (ft³)
